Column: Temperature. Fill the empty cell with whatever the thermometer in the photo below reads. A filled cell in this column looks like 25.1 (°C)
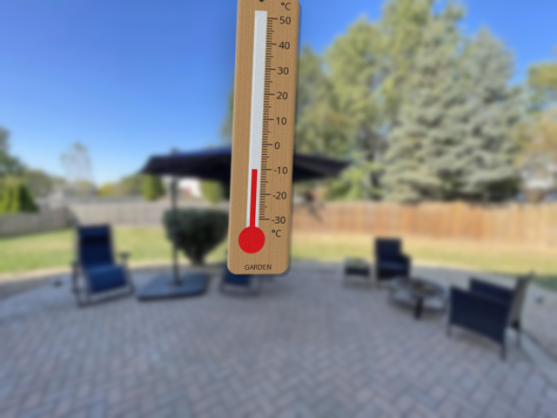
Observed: -10 (°C)
